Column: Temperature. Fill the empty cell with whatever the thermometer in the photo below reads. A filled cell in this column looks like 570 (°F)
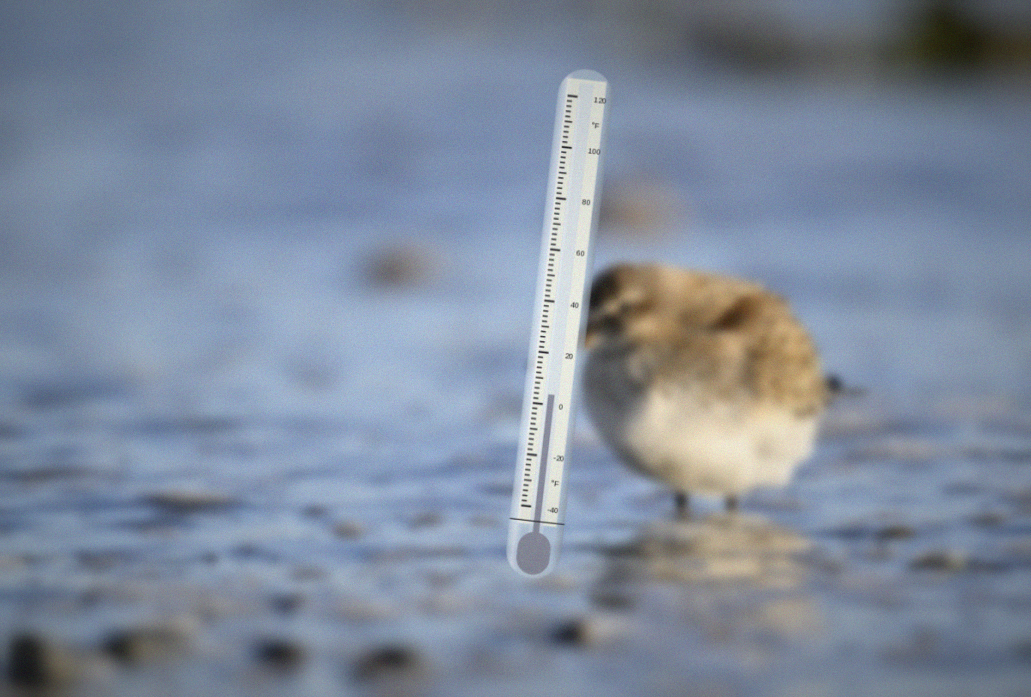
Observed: 4 (°F)
